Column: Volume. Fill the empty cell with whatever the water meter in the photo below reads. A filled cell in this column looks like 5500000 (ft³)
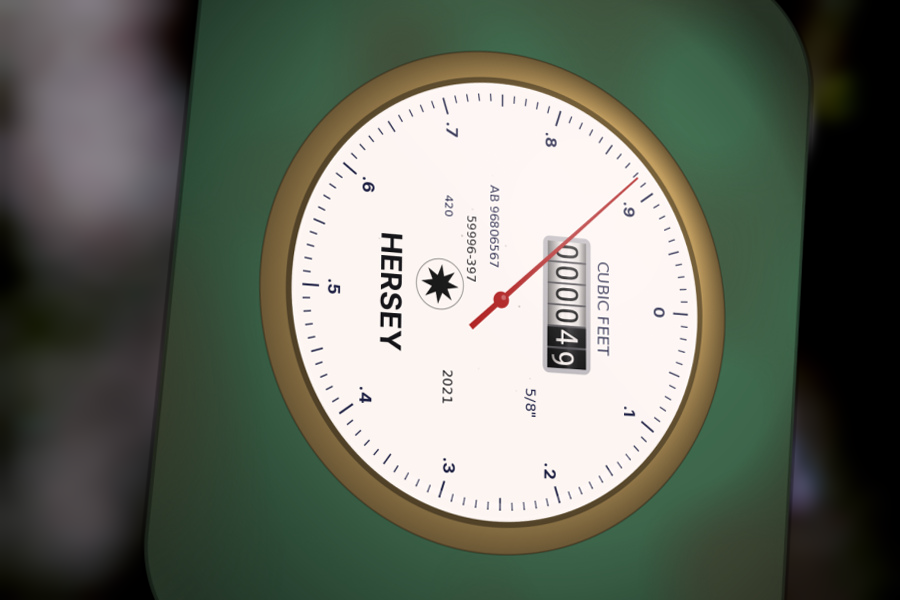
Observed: 48.88 (ft³)
